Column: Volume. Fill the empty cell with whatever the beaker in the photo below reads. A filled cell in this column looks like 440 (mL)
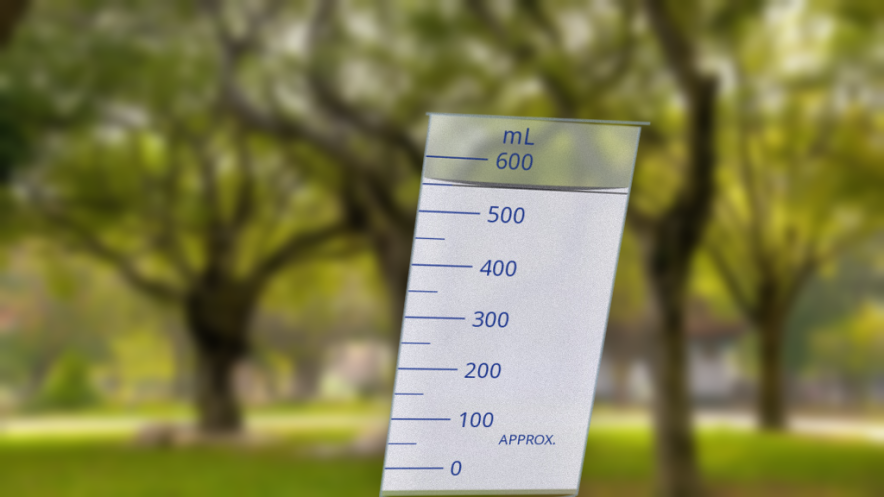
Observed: 550 (mL)
